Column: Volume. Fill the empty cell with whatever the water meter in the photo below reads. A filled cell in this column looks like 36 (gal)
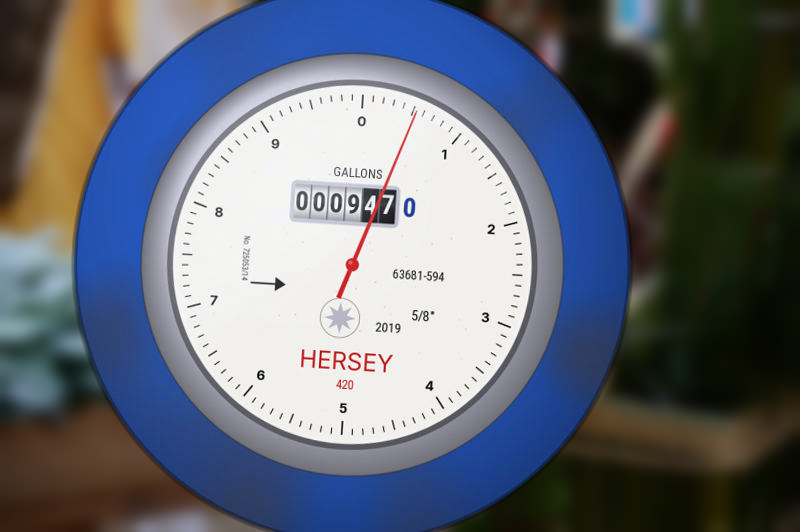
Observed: 9470.5 (gal)
